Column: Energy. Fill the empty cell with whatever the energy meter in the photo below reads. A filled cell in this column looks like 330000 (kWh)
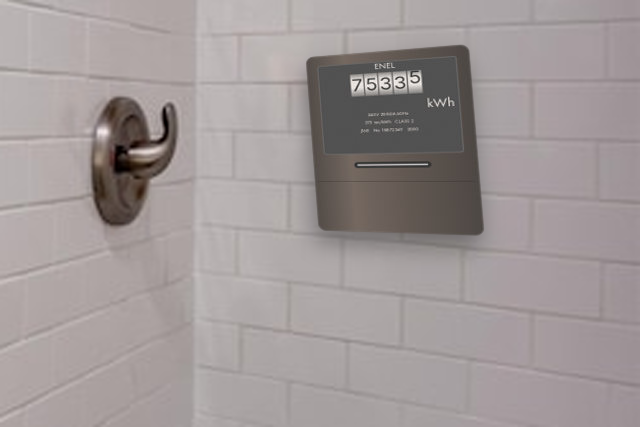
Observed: 75335 (kWh)
